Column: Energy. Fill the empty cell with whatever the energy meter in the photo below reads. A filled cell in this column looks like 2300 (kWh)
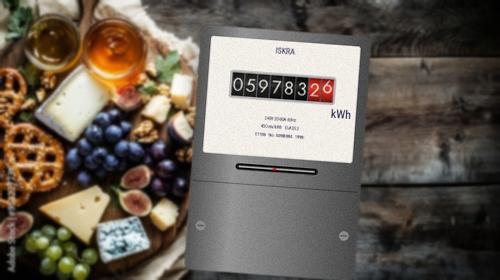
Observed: 59783.26 (kWh)
